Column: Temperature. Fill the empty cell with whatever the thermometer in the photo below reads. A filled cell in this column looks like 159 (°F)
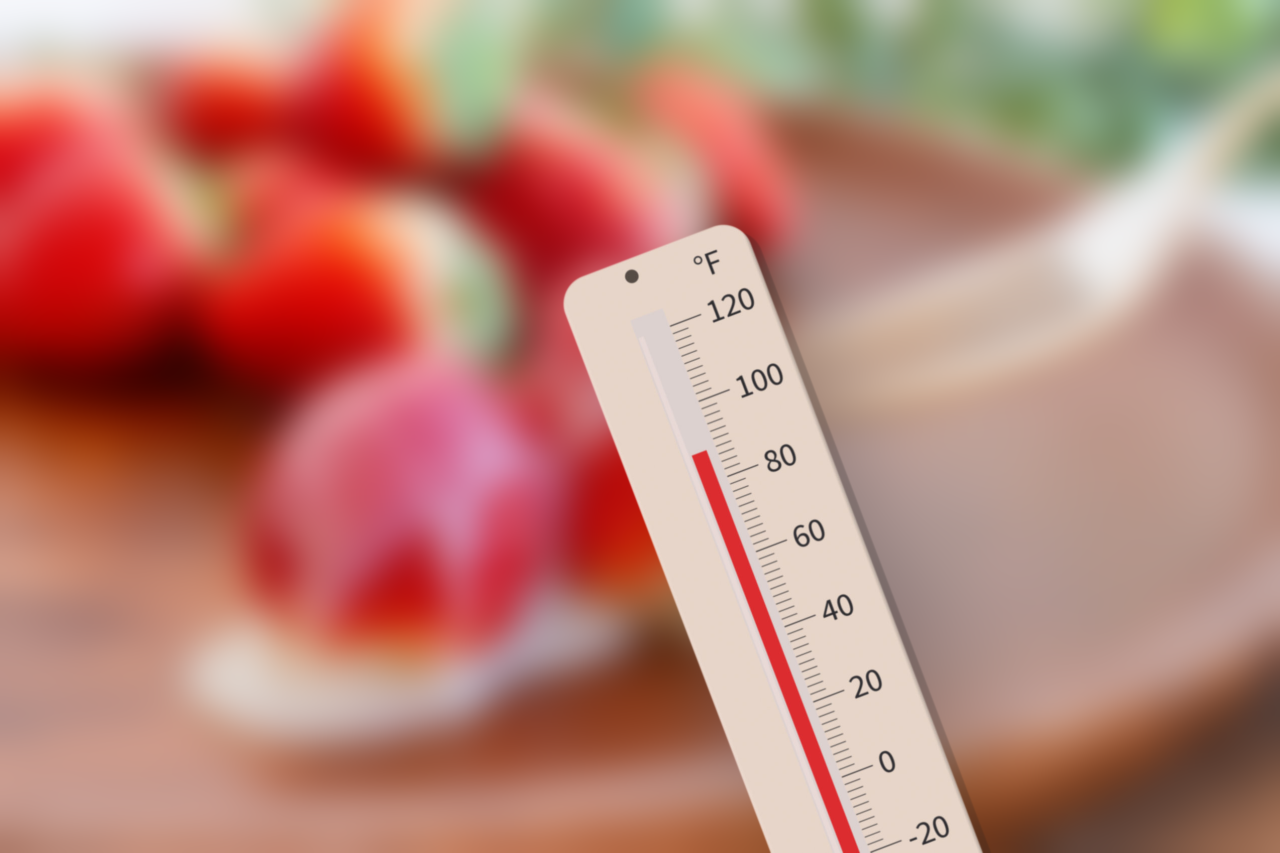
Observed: 88 (°F)
